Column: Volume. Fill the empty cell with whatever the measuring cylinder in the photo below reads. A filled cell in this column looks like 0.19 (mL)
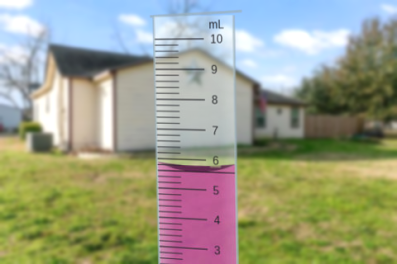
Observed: 5.6 (mL)
